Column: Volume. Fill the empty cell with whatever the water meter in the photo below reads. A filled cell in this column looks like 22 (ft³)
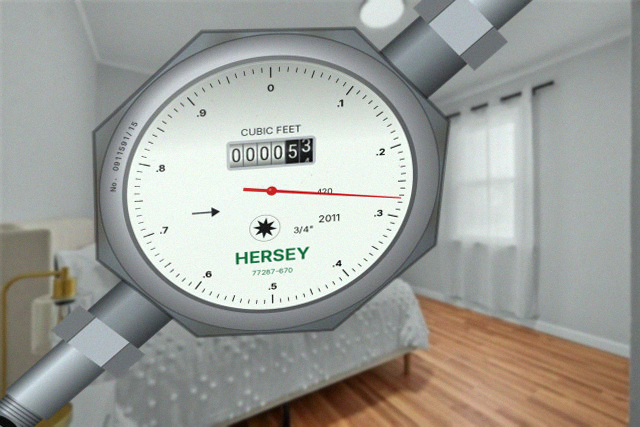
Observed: 53.27 (ft³)
